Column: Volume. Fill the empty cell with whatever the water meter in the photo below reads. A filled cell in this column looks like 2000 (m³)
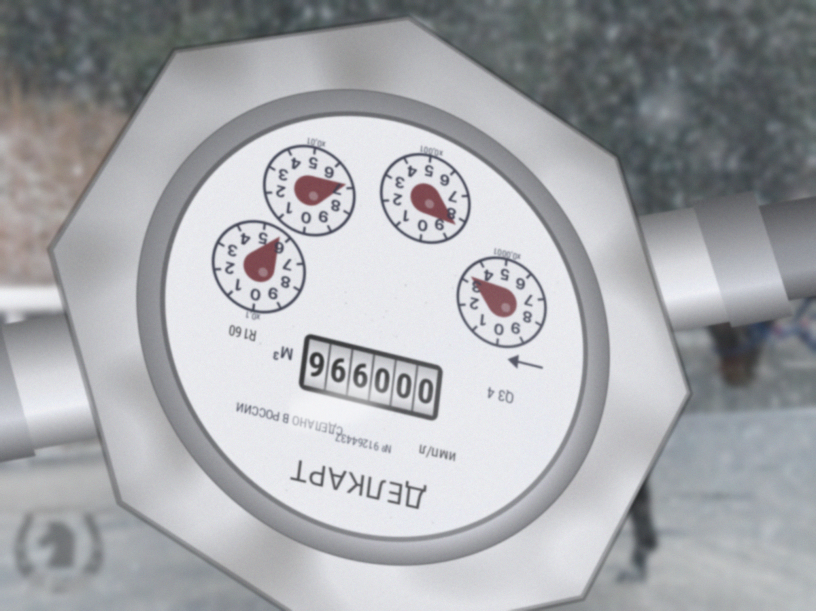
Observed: 996.5683 (m³)
